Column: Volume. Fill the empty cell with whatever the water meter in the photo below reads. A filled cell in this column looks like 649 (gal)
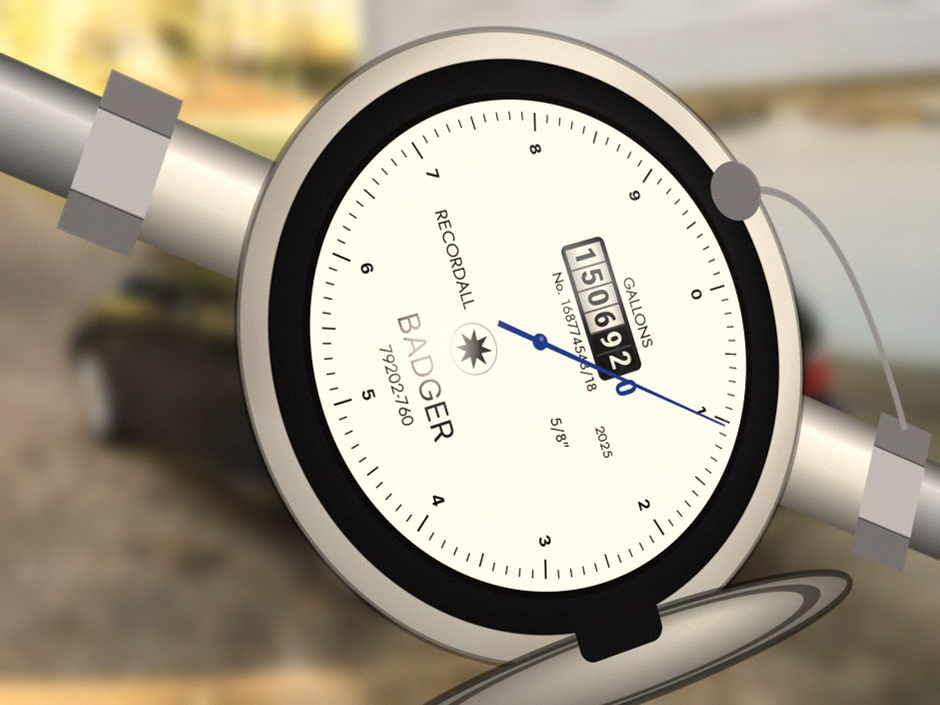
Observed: 1506921.0 (gal)
